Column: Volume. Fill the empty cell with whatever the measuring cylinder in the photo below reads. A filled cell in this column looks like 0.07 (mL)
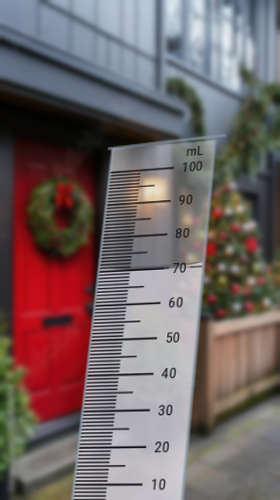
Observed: 70 (mL)
